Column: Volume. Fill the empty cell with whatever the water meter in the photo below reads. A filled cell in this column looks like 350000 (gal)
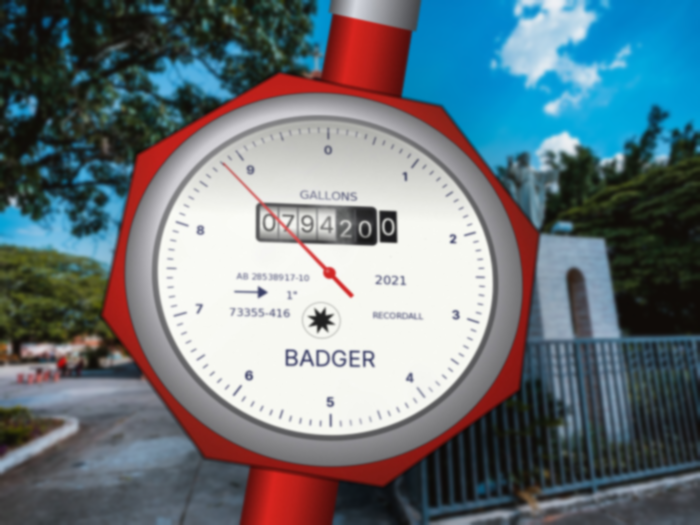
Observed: 794198.8 (gal)
